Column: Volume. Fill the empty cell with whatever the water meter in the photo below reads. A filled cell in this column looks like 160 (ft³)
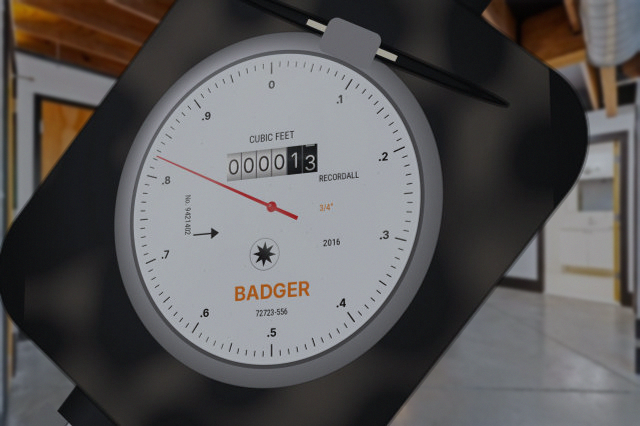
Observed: 12.82 (ft³)
